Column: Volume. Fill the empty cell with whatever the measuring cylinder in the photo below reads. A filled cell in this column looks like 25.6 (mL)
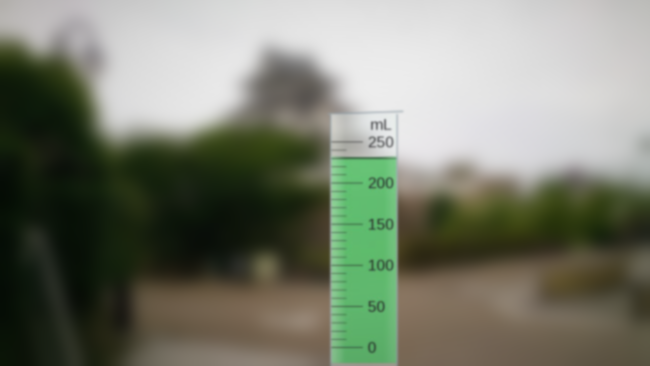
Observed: 230 (mL)
